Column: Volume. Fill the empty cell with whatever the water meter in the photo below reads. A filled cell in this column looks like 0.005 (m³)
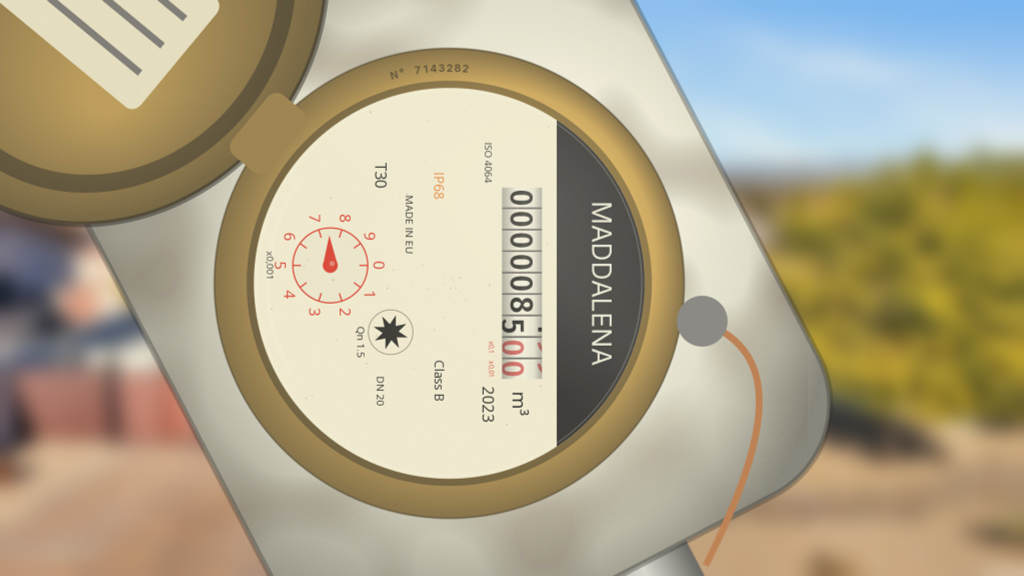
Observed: 84.997 (m³)
